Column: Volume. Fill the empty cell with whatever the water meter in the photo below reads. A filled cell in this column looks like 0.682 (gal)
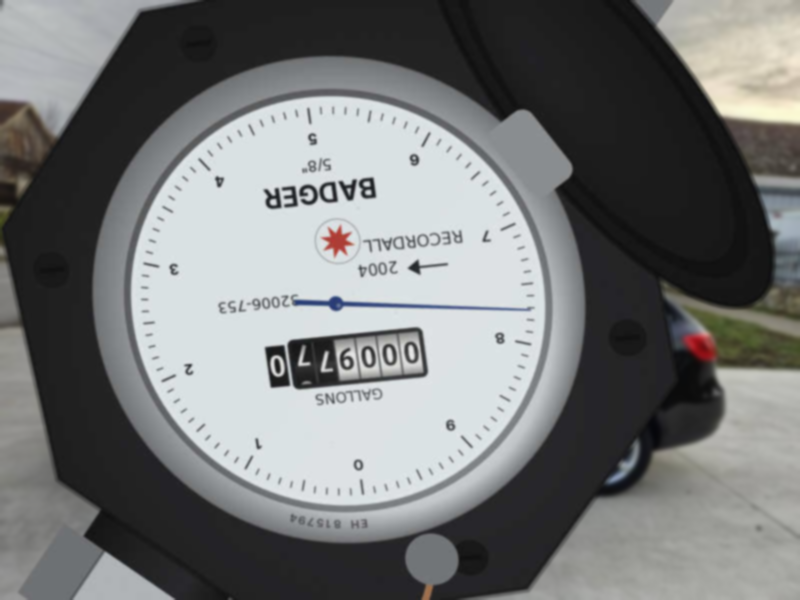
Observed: 9767.7 (gal)
